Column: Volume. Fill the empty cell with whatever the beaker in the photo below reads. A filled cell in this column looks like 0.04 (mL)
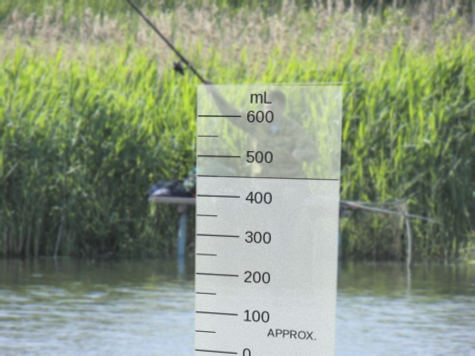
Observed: 450 (mL)
